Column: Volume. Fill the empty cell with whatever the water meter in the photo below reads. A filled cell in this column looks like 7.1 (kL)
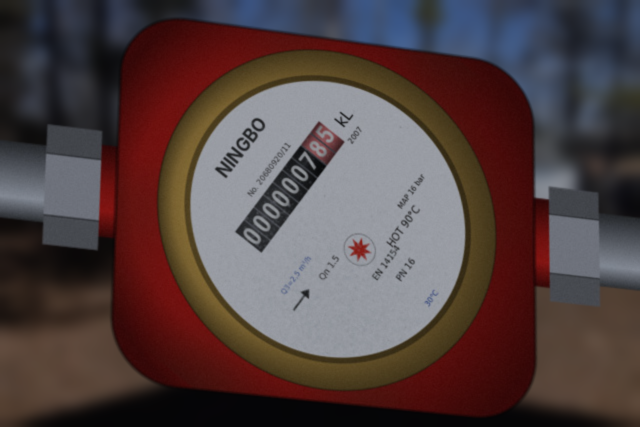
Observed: 7.85 (kL)
